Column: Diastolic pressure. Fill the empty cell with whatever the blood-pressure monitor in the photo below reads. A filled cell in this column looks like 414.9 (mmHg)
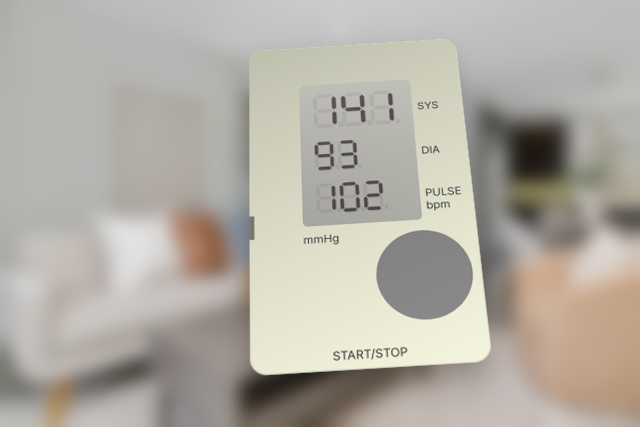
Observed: 93 (mmHg)
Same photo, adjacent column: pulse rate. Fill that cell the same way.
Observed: 102 (bpm)
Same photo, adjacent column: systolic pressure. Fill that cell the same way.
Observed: 141 (mmHg)
